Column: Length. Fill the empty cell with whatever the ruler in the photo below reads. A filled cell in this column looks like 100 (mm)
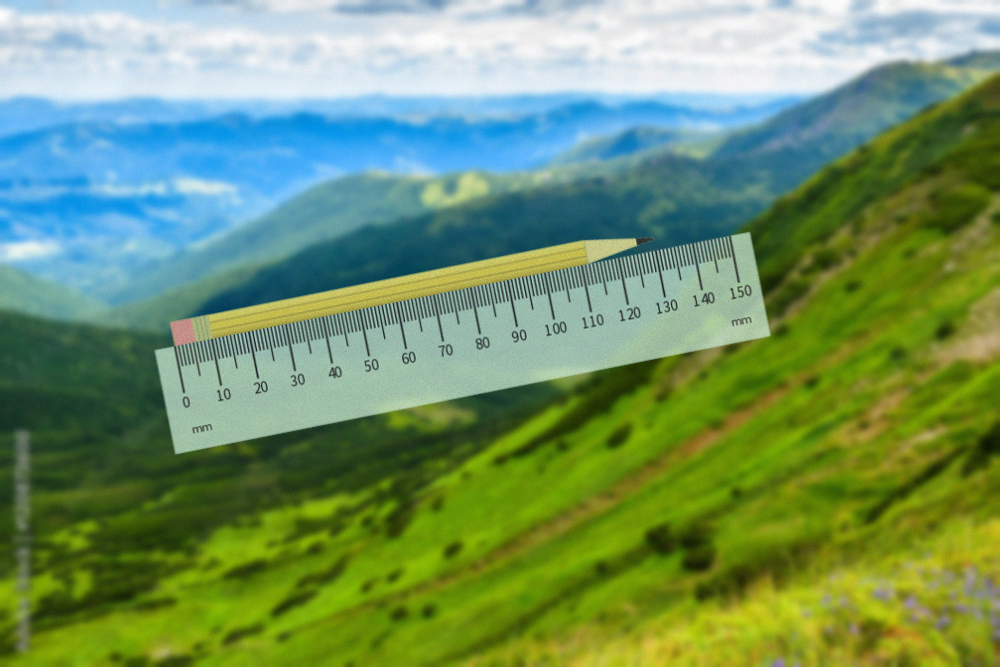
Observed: 130 (mm)
